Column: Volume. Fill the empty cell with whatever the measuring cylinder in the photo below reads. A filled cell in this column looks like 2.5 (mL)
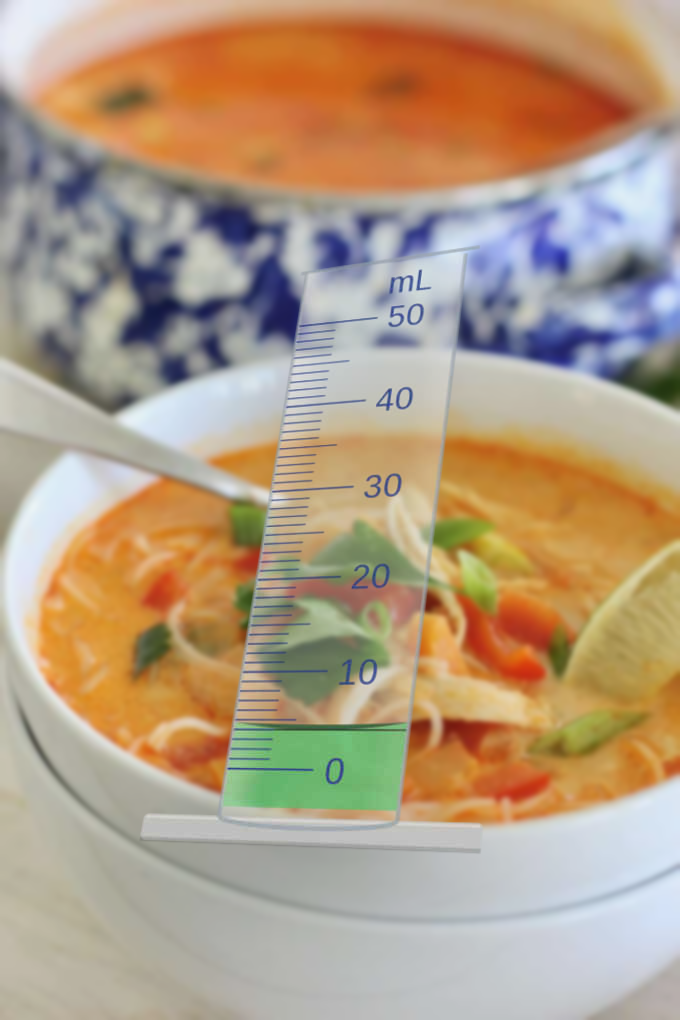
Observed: 4 (mL)
